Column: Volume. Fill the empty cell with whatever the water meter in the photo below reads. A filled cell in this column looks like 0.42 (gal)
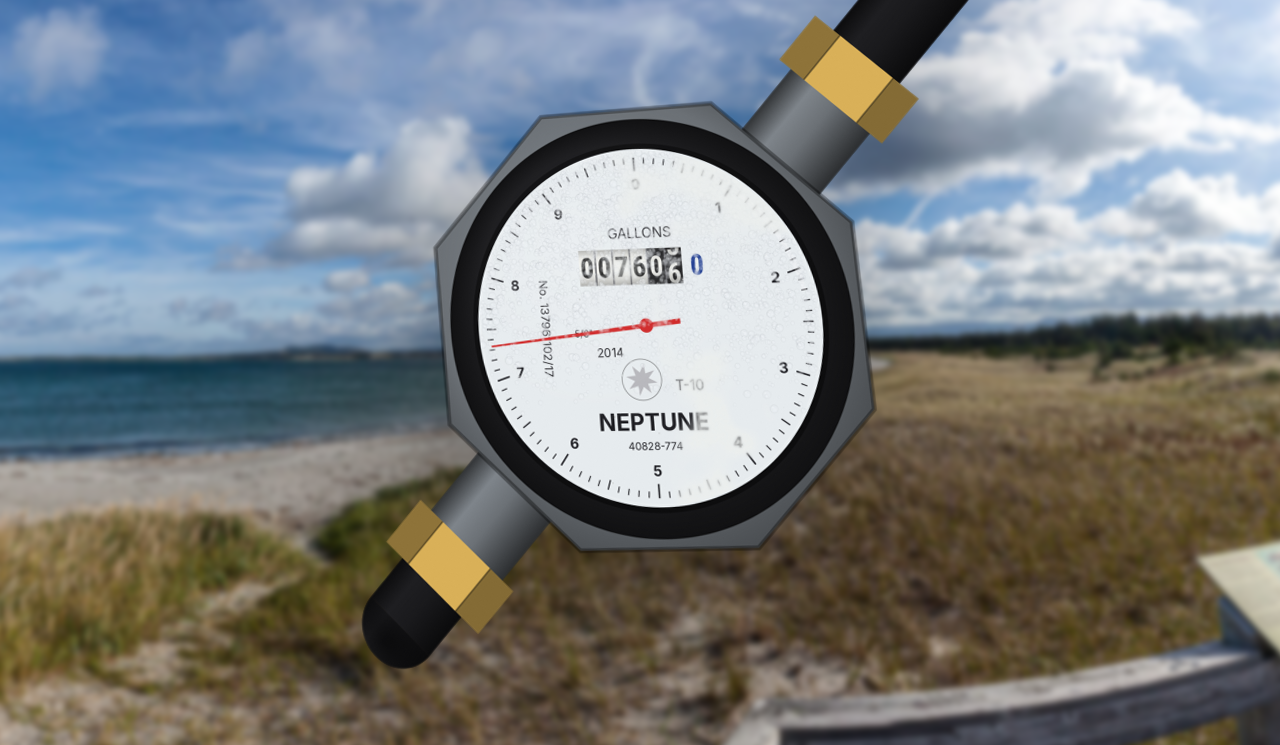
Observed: 76057.3 (gal)
